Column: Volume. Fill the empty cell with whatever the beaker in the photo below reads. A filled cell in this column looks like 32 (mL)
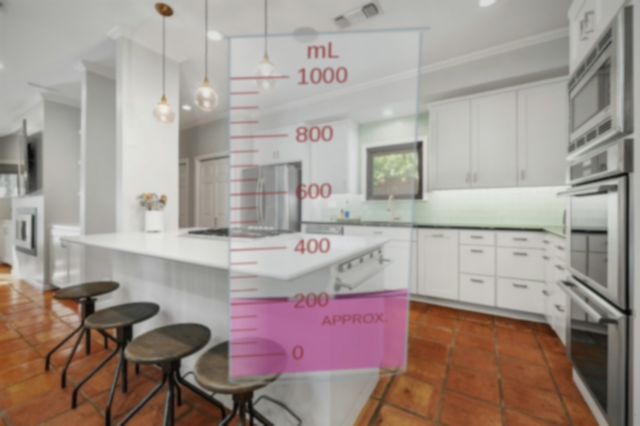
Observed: 200 (mL)
